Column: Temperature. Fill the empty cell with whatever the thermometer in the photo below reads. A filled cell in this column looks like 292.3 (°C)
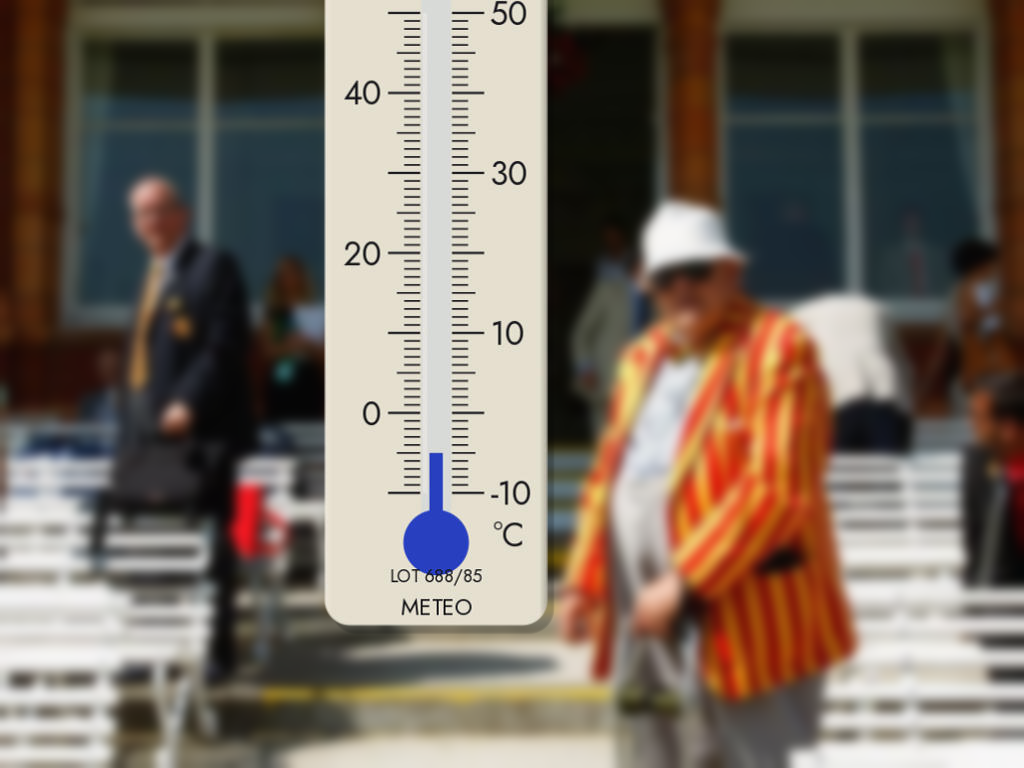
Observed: -5 (°C)
